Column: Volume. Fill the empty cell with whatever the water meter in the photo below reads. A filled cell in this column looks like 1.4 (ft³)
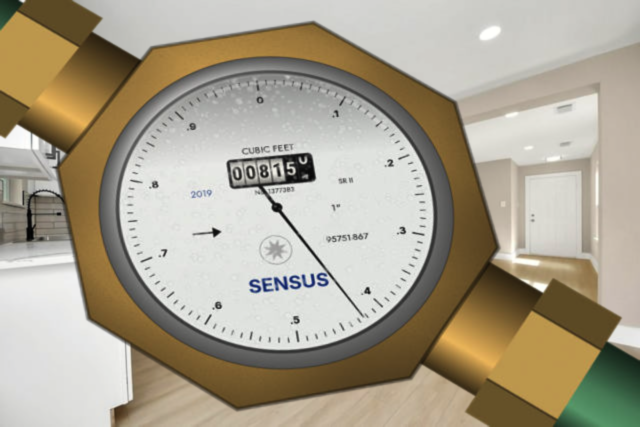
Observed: 8150.42 (ft³)
